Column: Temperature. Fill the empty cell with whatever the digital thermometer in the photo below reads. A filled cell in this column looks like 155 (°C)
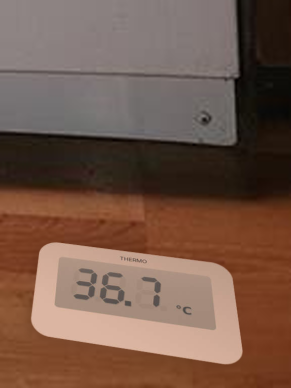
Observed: 36.7 (°C)
